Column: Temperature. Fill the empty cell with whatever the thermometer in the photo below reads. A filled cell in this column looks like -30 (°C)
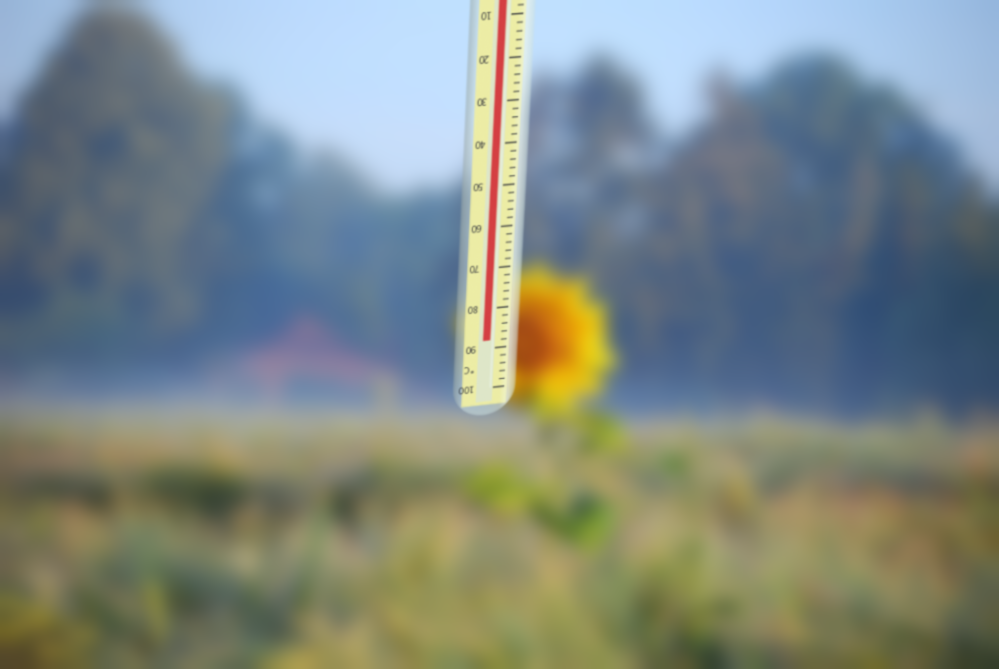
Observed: 88 (°C)
